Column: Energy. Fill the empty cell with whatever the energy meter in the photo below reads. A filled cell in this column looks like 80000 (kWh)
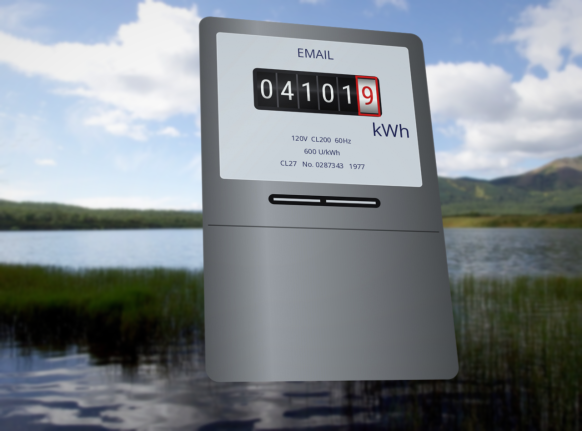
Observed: 4101.9 (kWh)
